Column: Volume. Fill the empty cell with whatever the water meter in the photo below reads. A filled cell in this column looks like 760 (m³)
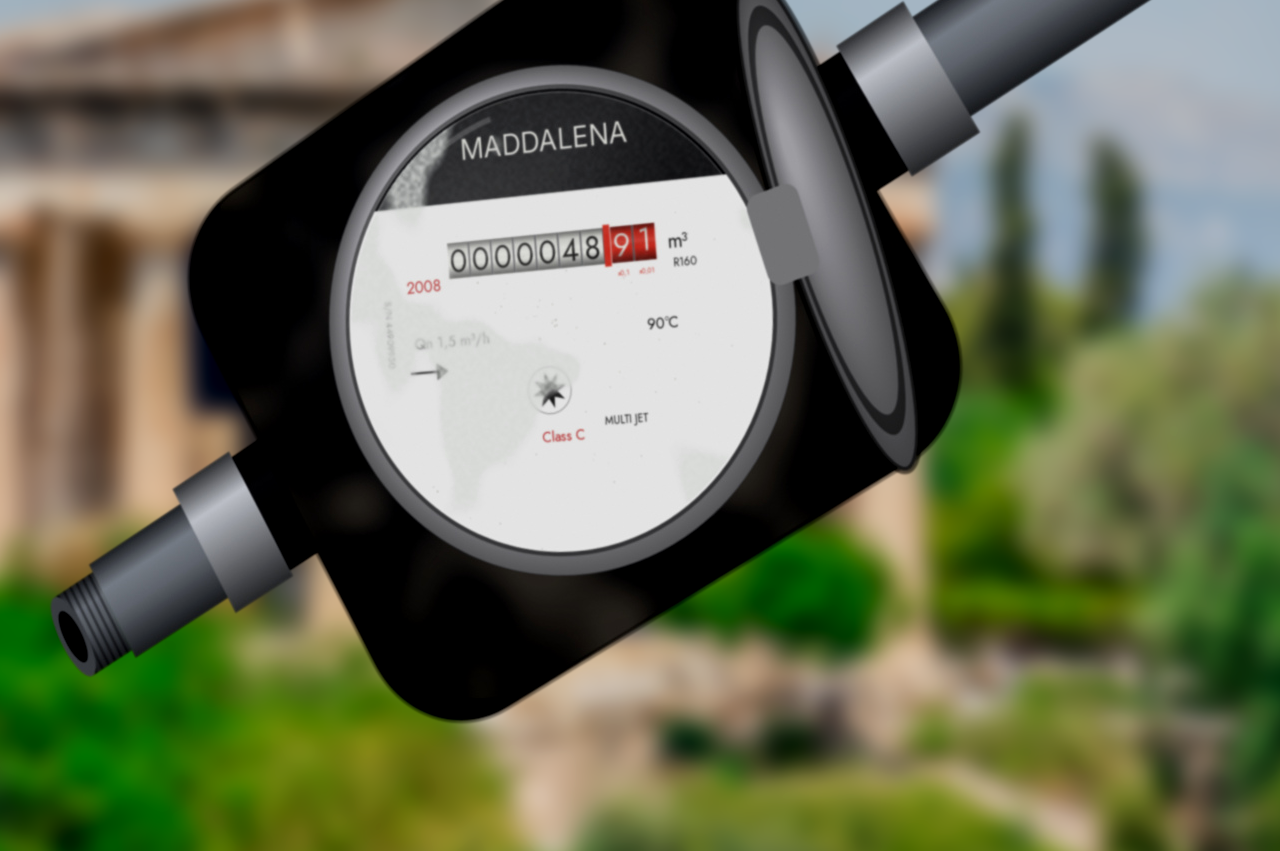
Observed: 48.91 (m³)
